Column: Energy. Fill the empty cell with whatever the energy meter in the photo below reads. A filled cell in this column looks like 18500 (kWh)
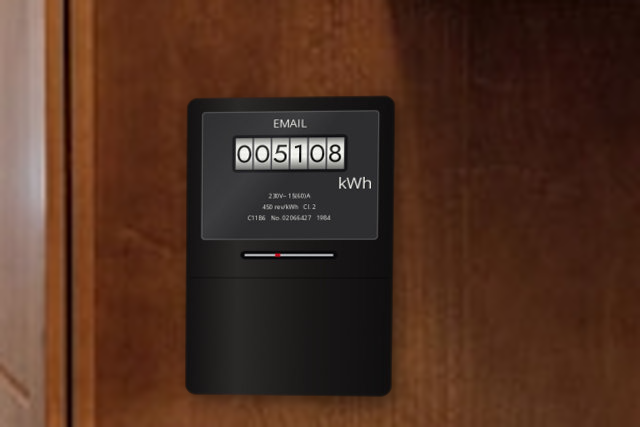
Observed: 5108 (kWh)
